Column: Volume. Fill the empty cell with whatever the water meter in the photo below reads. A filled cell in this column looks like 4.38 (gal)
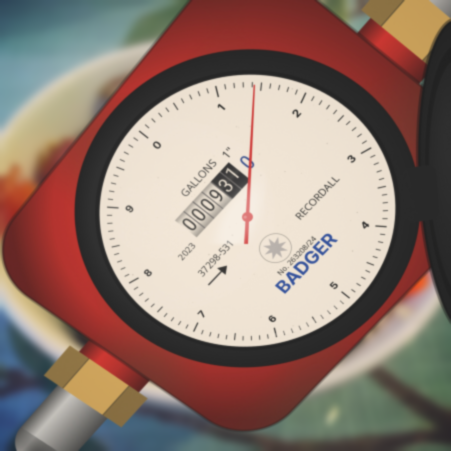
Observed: 9311.4 (gal)
